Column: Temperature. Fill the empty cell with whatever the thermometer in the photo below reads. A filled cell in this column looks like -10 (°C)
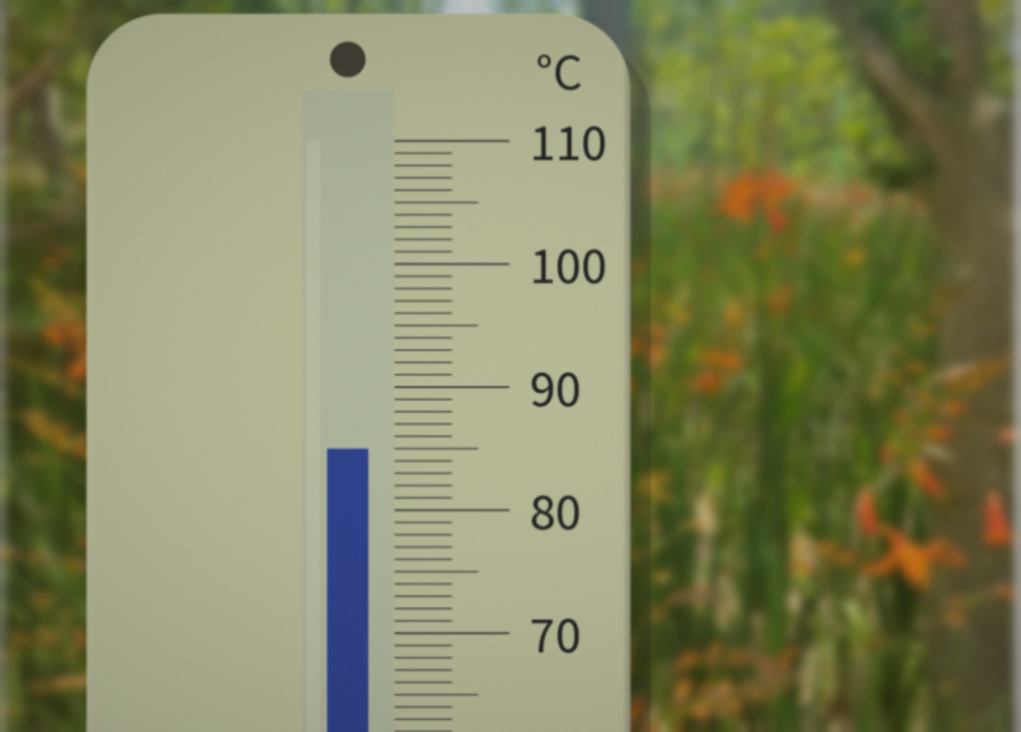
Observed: 85 (°C)
